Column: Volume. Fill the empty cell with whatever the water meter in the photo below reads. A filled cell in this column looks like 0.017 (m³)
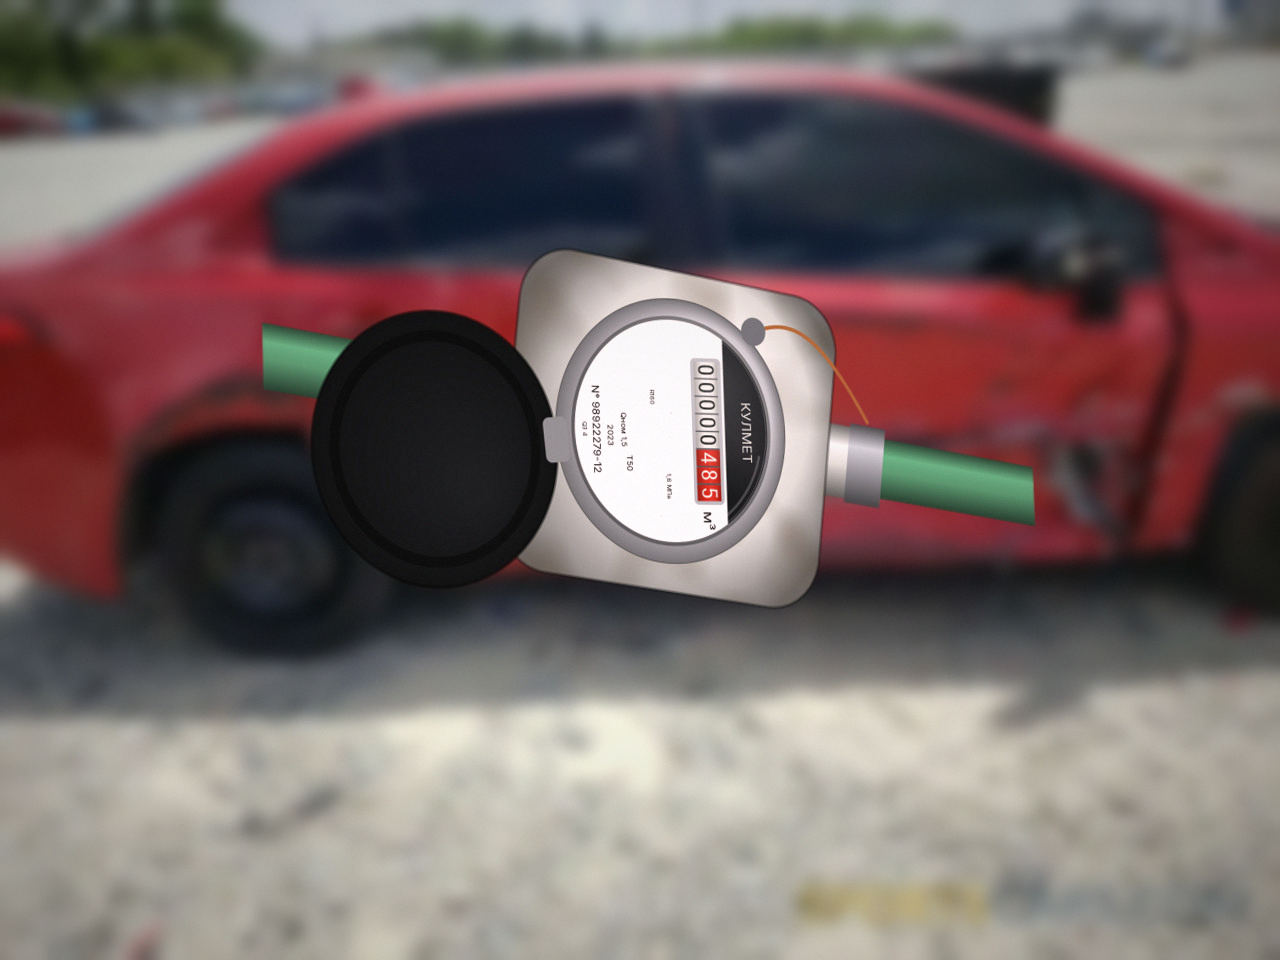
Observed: 0.485 (m³)
